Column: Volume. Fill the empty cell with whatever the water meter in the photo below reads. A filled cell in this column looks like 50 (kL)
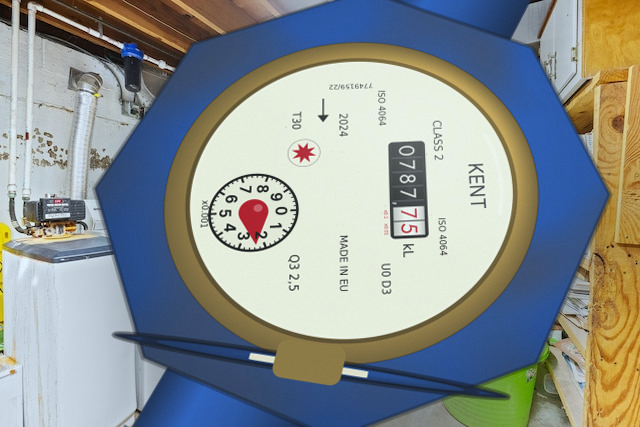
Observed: 787.752 (kL)
